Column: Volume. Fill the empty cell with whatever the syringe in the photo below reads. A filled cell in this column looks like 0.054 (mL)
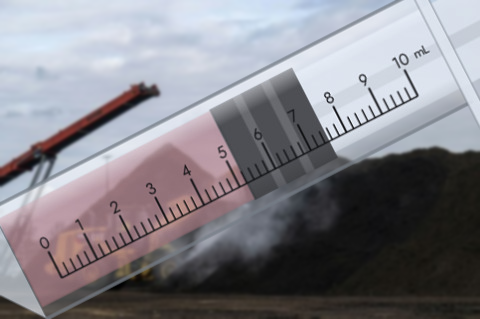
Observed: 5.2 (mL)
